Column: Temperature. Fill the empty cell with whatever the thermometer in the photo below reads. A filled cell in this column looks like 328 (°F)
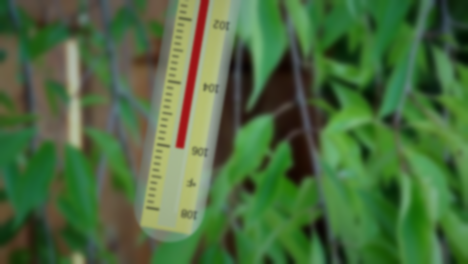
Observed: 106 (°F)
